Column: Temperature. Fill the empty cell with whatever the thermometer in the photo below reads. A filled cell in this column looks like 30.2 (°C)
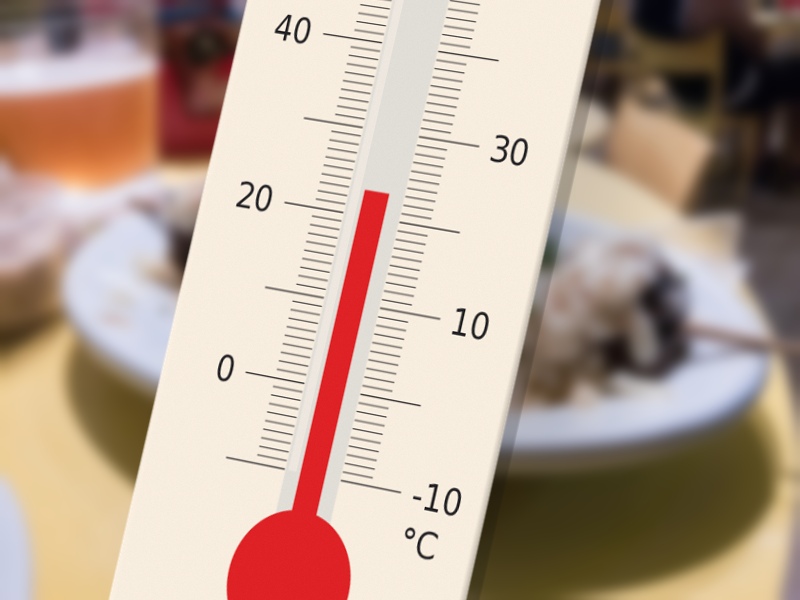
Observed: 23 (°C)
